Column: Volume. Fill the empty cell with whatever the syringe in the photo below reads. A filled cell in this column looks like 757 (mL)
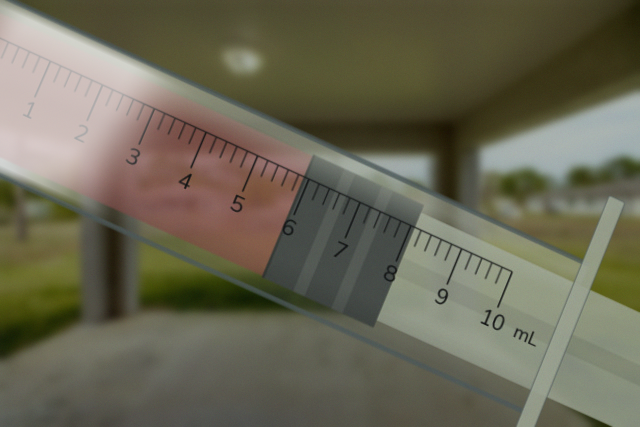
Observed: 5.9 (mL)
